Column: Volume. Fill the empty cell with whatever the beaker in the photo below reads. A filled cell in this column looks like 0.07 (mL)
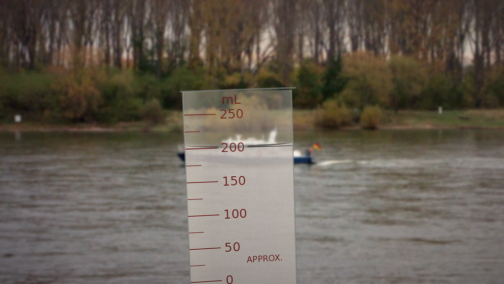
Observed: 200 (mL)
